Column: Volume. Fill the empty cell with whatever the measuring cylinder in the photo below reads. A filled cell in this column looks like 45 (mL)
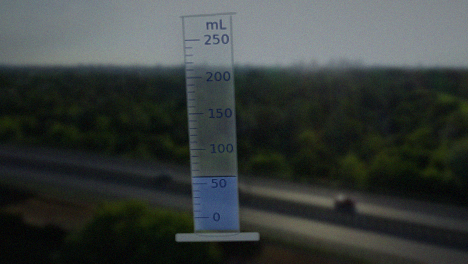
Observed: 60 (mL)
